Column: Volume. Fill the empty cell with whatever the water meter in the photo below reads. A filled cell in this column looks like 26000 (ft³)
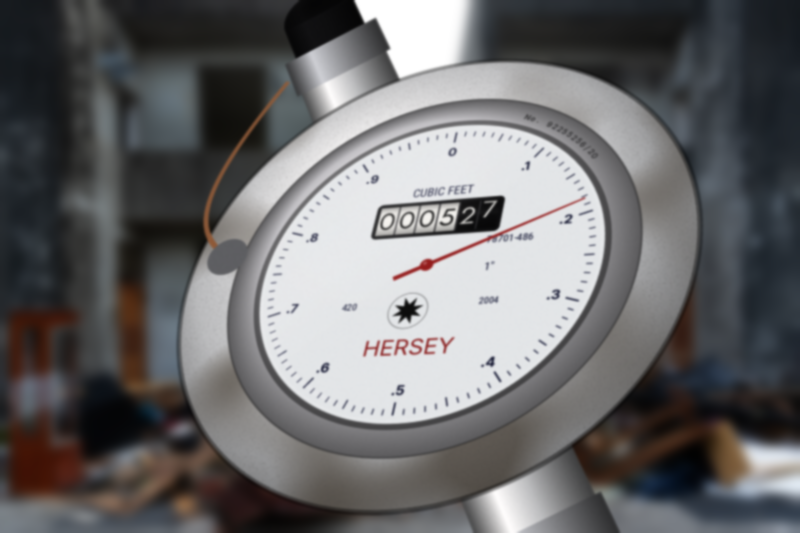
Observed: 527.18 (ft³)
